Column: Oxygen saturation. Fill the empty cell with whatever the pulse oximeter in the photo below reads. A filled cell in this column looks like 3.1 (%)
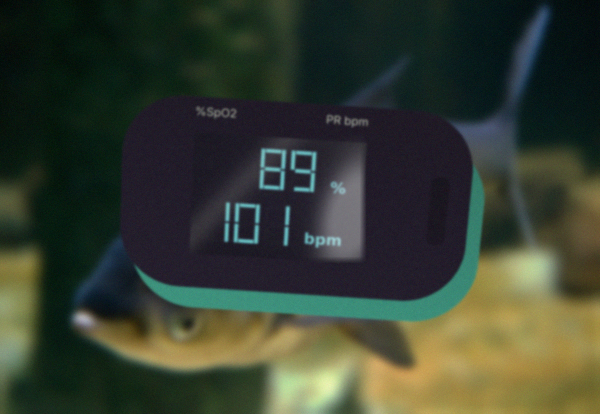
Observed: 89 (%)
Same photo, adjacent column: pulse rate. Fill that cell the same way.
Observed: 101 (bpm)
